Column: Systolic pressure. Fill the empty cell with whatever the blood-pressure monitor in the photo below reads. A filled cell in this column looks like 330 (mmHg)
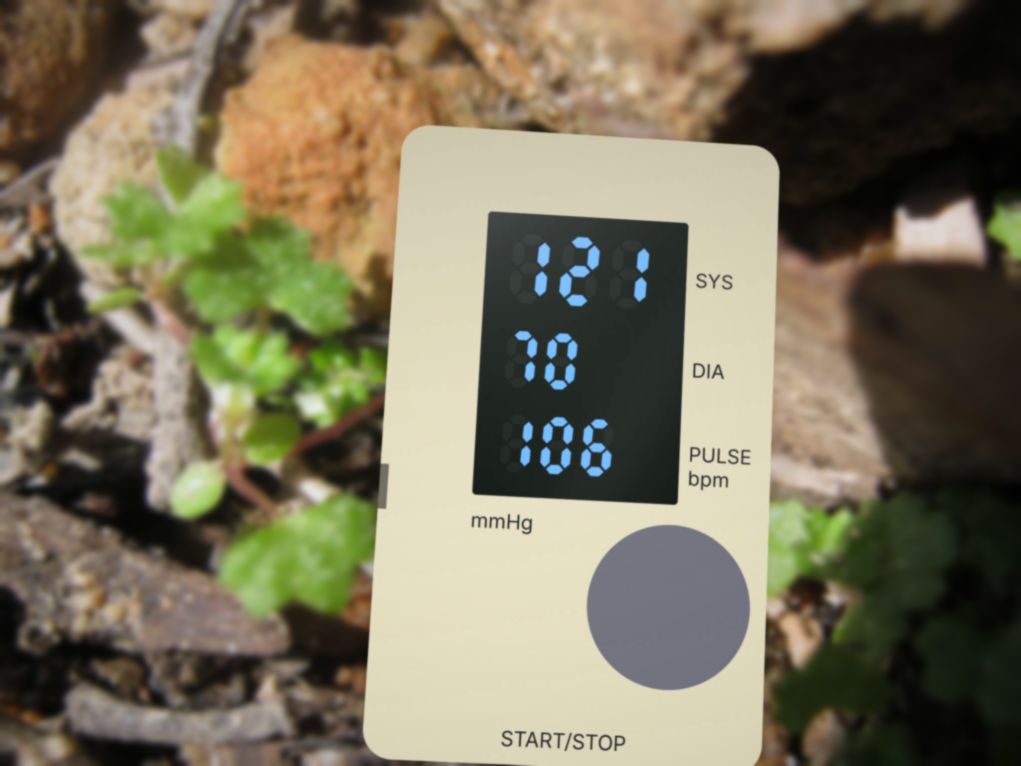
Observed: 121 (mmHg)
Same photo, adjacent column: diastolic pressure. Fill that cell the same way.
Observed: 70 (mmHg)
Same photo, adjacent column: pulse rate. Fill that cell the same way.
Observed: 106 (bpm)
